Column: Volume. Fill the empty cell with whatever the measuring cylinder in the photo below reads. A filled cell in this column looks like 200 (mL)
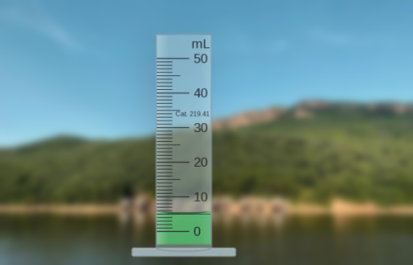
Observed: 5 (mL)
